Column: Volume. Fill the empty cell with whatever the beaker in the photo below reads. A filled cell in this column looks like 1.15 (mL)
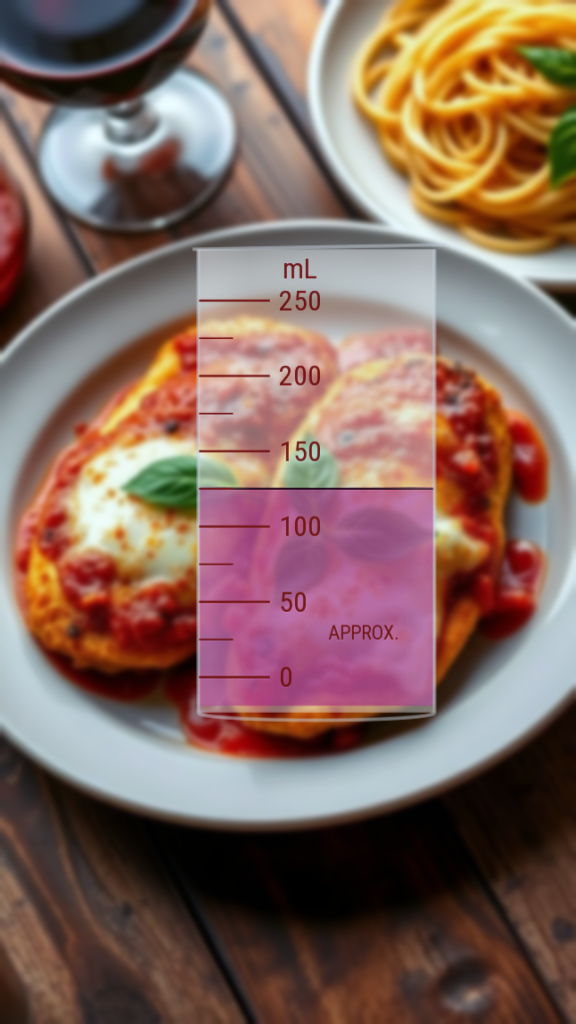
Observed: 125 (mL)
